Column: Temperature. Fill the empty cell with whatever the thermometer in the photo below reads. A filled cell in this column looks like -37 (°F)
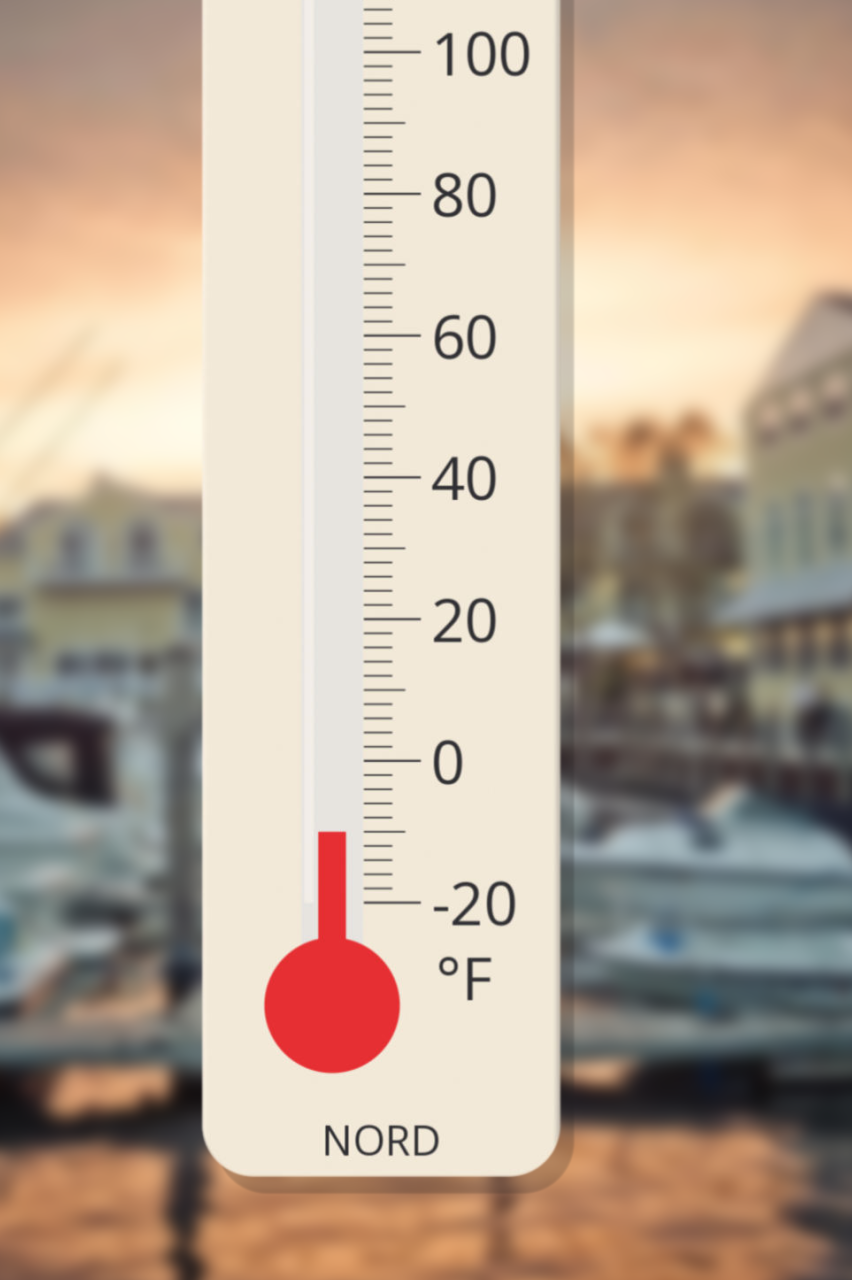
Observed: -10 (°F)
